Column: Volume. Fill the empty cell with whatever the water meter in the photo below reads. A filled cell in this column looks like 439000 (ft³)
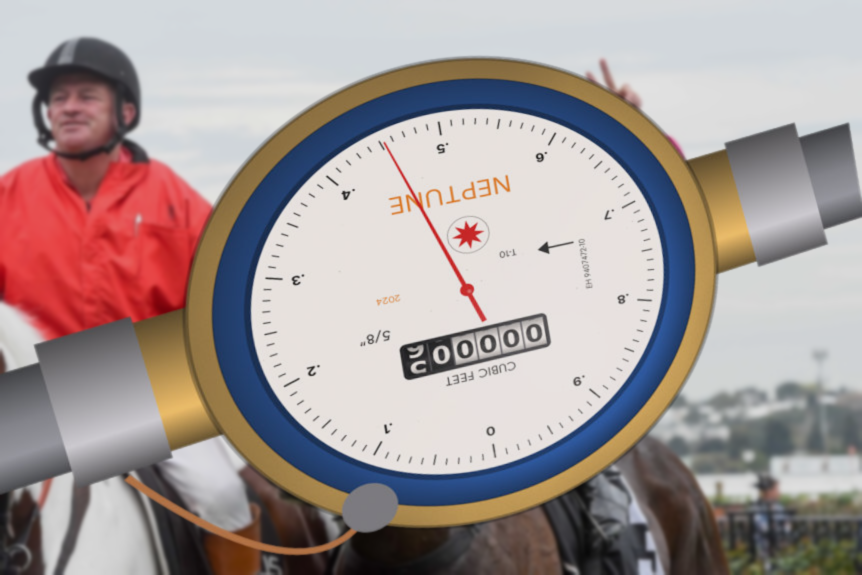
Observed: 5.45 (ft³)
